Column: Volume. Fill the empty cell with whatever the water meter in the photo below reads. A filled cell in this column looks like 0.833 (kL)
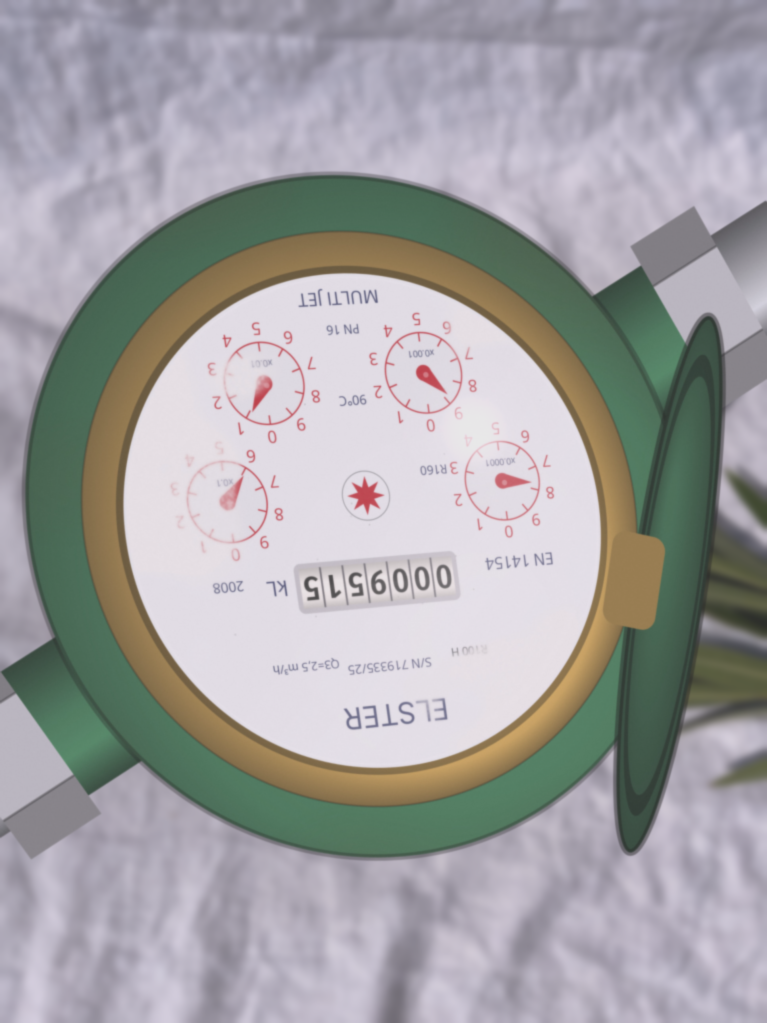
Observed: 9515.6087 (kL)
